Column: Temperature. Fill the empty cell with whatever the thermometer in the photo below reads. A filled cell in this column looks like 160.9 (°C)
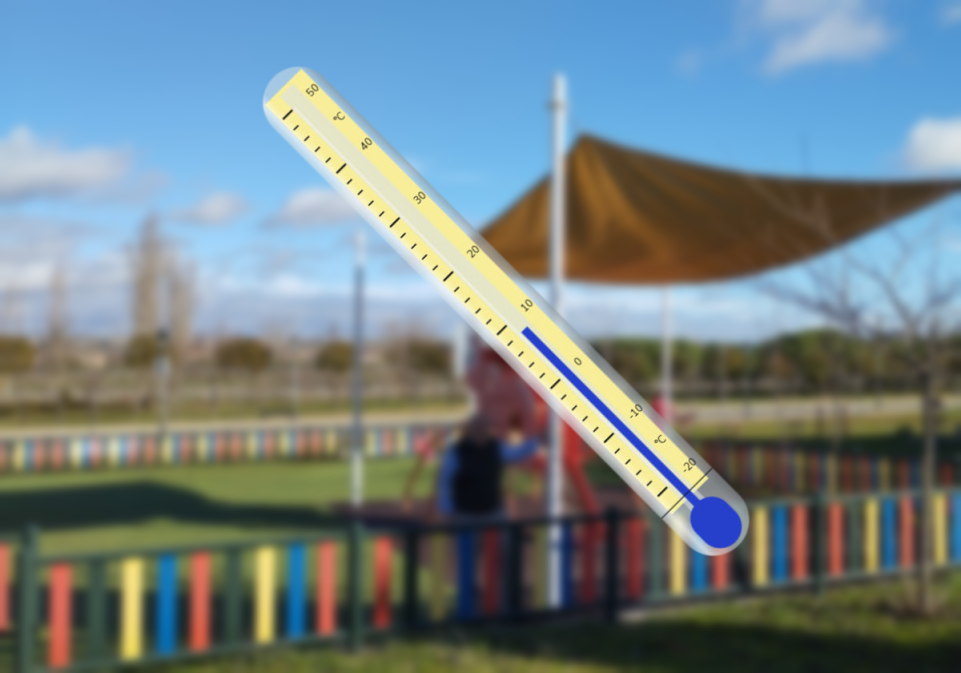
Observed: 8 (°C)
